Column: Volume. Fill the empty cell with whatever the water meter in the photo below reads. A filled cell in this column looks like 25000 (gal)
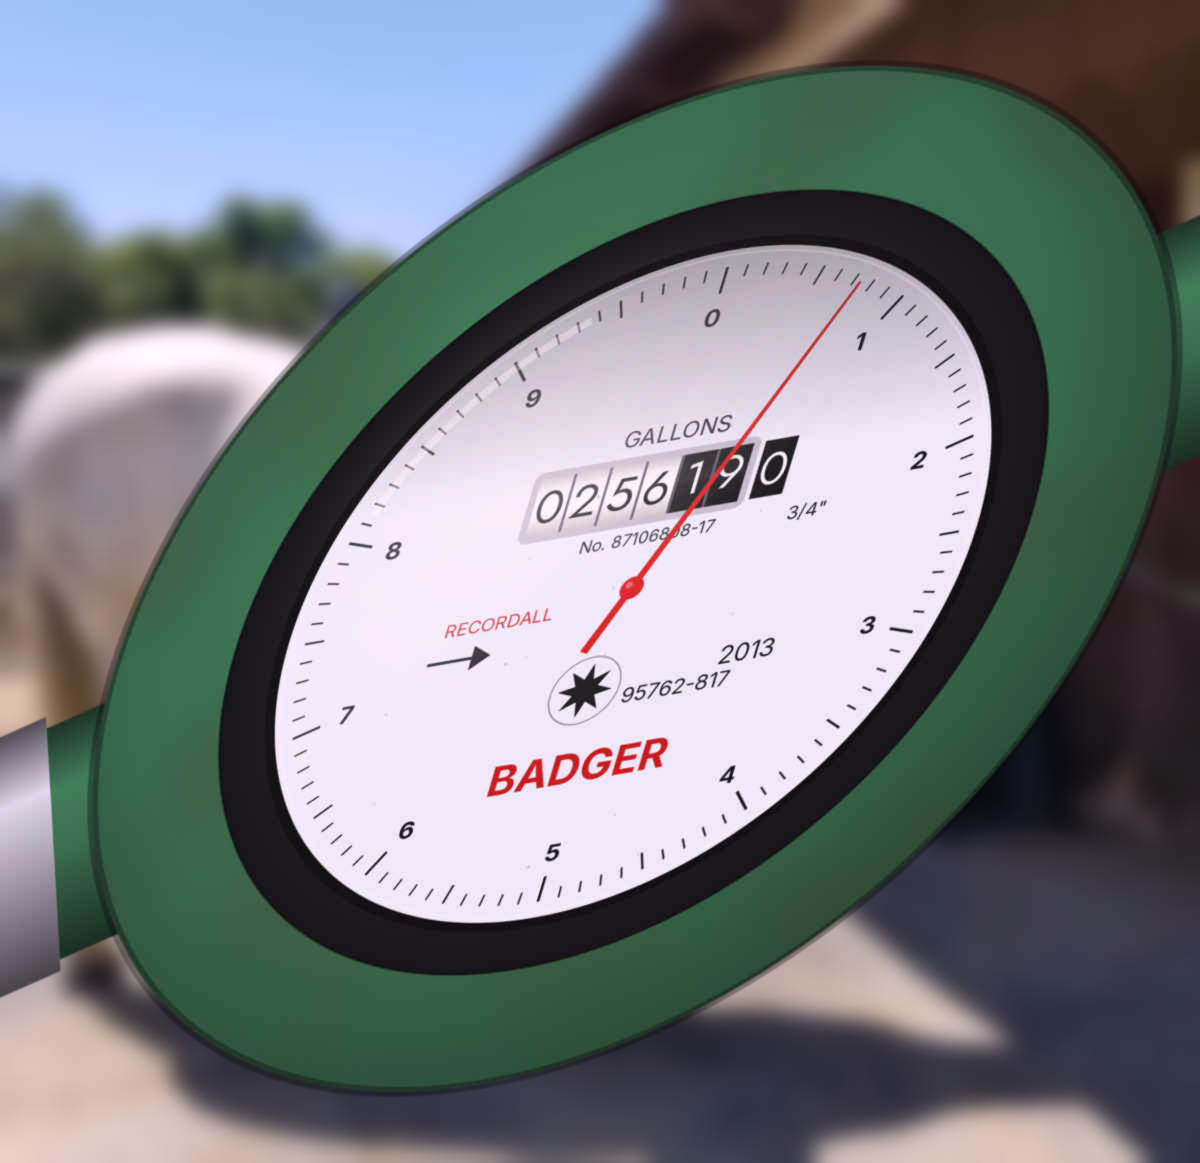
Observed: 256190.7 (gal)
